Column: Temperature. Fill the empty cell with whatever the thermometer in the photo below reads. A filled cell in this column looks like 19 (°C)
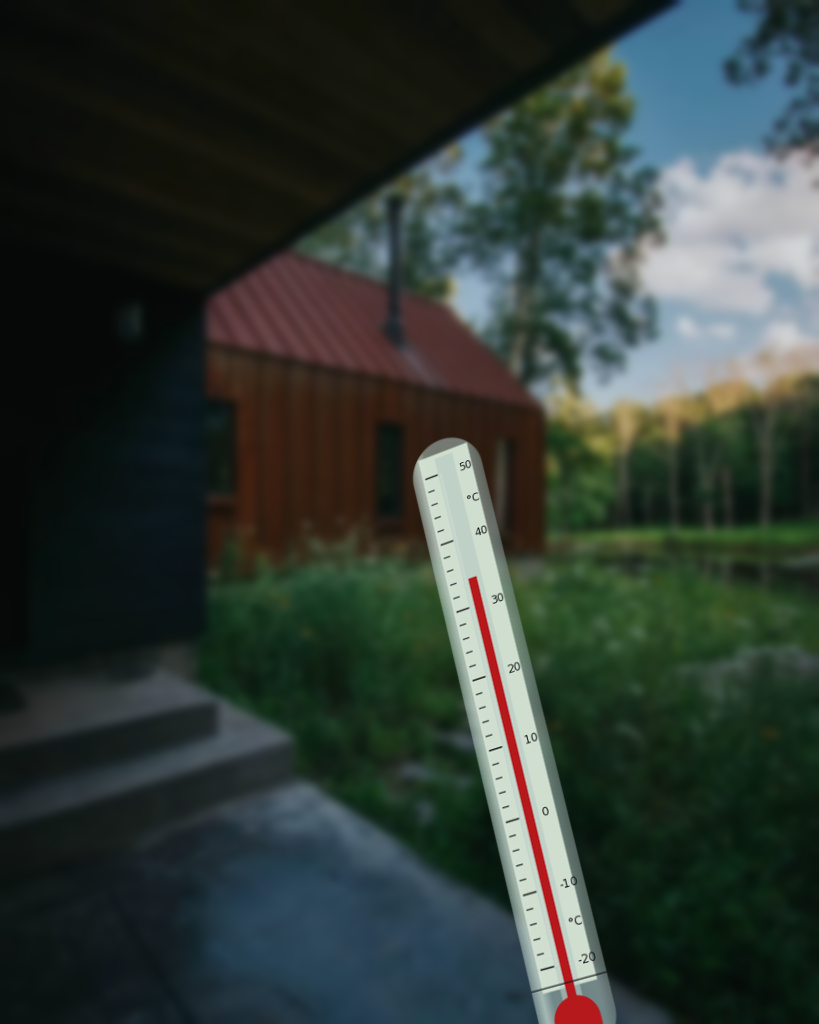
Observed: 34 (°C)
